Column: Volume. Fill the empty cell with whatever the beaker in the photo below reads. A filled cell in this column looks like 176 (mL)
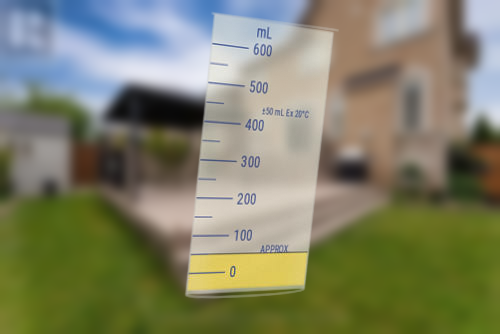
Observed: 50 (mL)
